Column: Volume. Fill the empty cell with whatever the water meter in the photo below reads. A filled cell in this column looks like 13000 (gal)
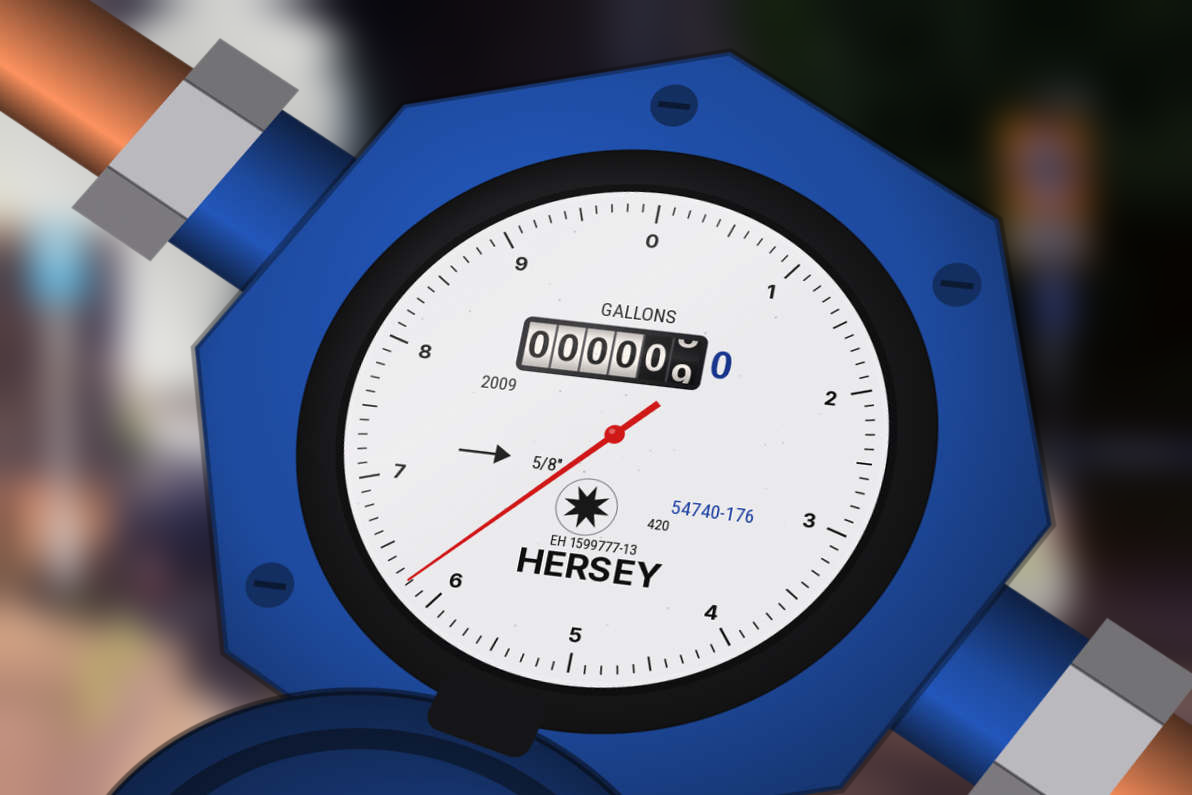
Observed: 86.2 (gal)
